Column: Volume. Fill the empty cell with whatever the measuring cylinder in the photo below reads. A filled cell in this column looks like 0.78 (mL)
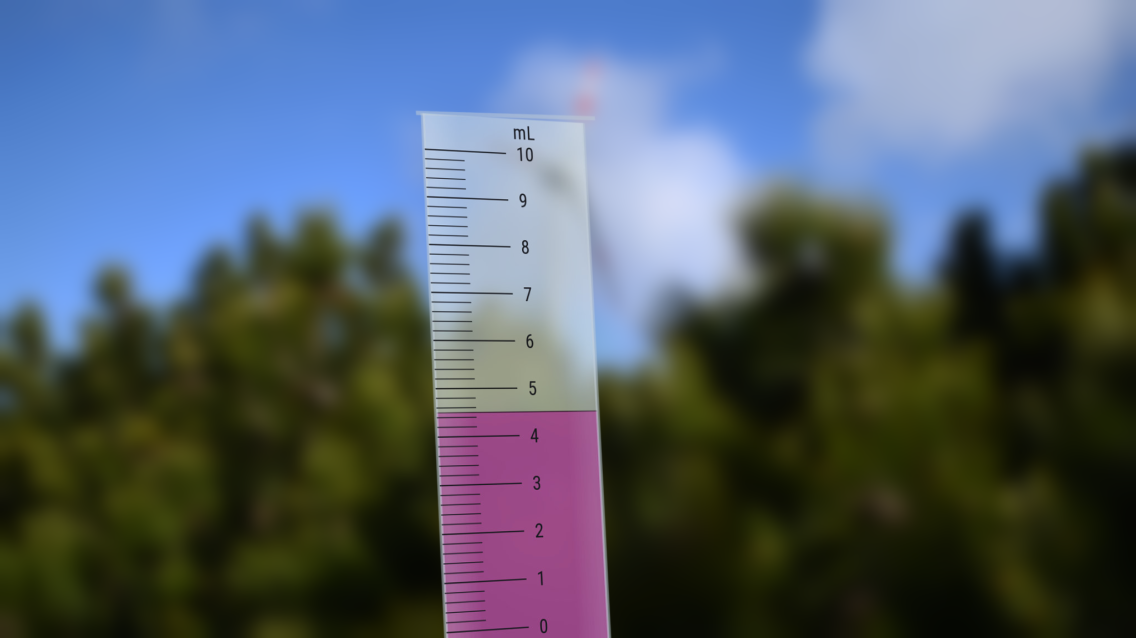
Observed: 4.5 (mL)
